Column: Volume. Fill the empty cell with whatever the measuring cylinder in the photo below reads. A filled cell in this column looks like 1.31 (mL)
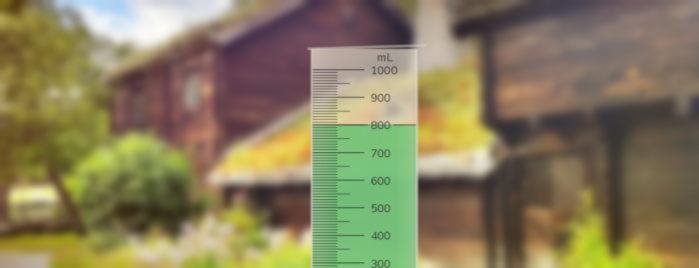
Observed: 800 (mL)
